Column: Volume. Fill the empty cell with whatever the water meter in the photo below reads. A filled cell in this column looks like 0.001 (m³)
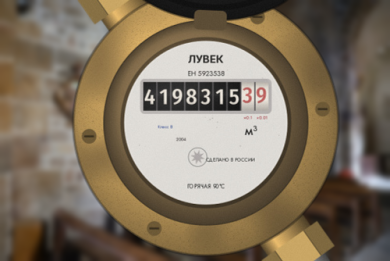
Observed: 4198315.39 (m³)
